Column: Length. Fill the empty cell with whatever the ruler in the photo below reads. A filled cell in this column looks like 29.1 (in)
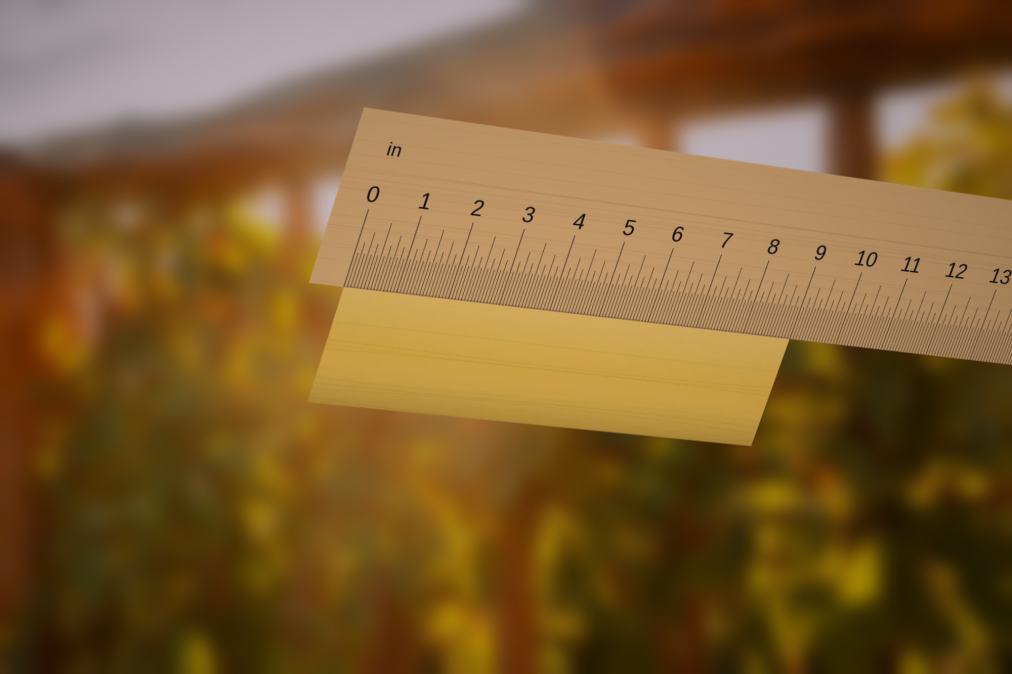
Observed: 9 (in)
